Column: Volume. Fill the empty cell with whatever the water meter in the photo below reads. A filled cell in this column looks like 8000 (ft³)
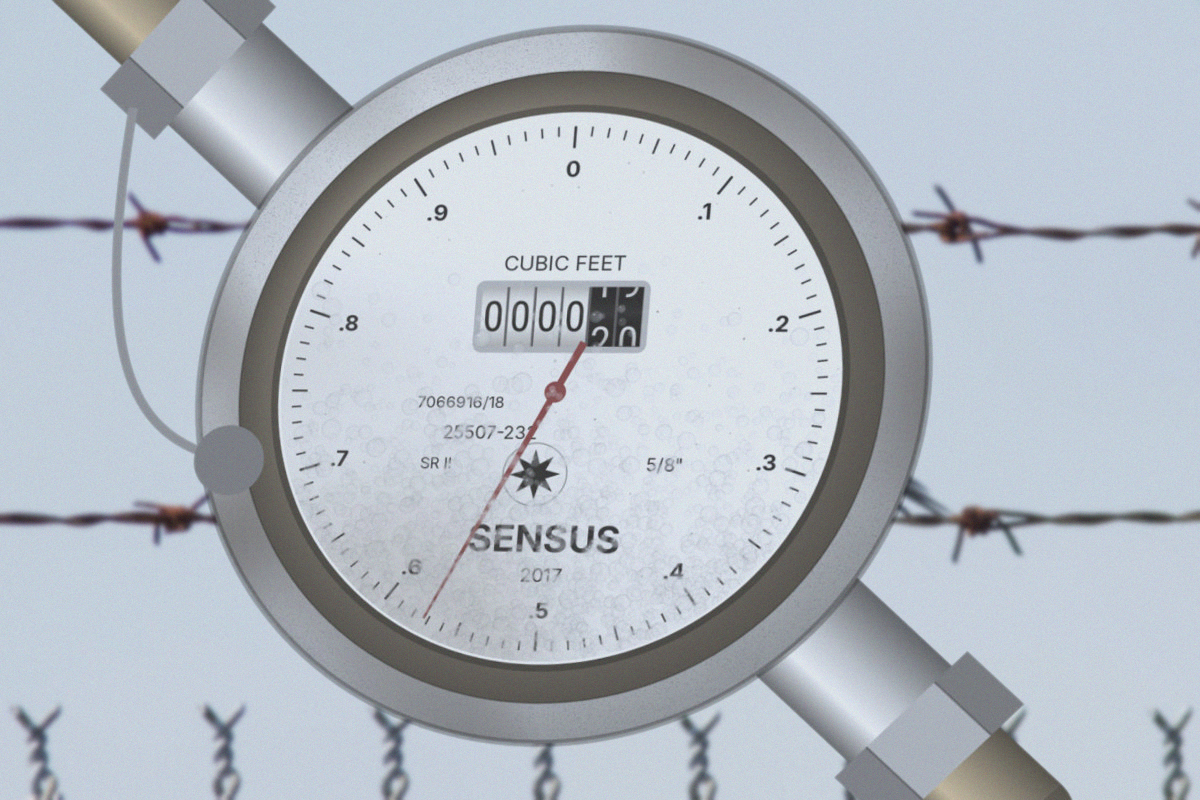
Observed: 19.57 (ft³)
